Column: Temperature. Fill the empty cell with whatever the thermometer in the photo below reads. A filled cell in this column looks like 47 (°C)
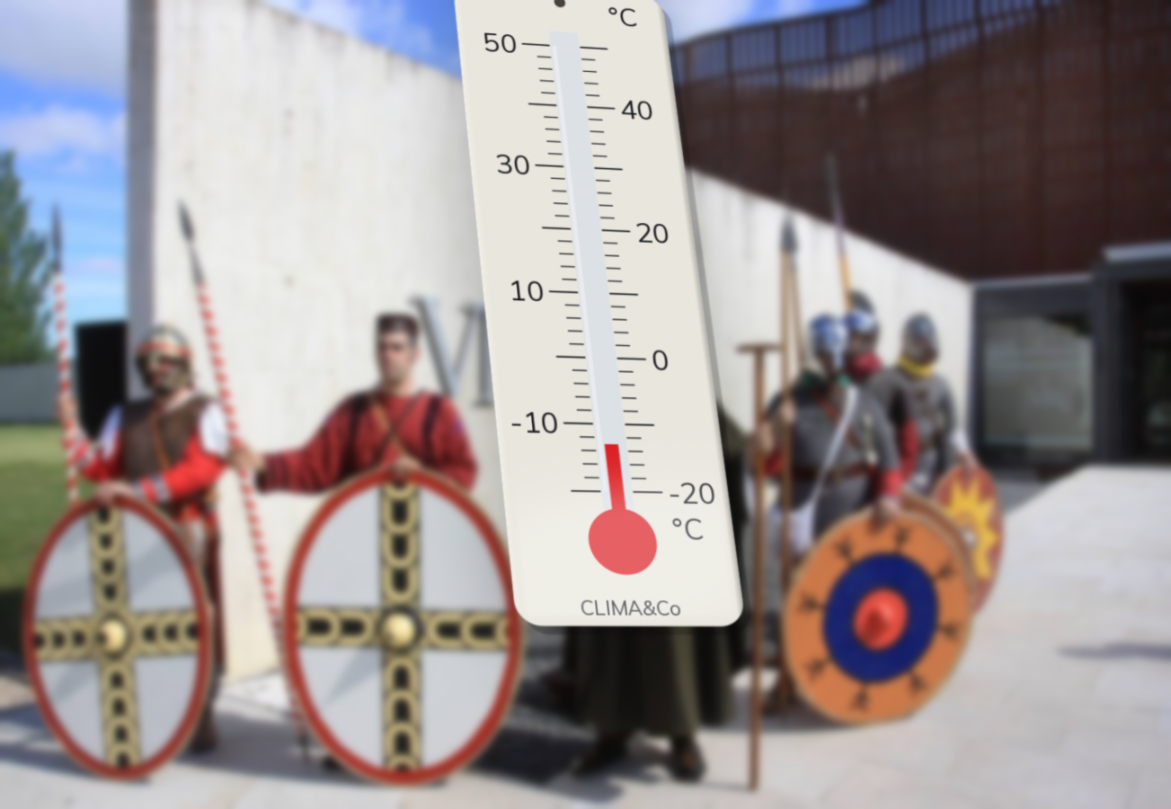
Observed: -13 (°C)
